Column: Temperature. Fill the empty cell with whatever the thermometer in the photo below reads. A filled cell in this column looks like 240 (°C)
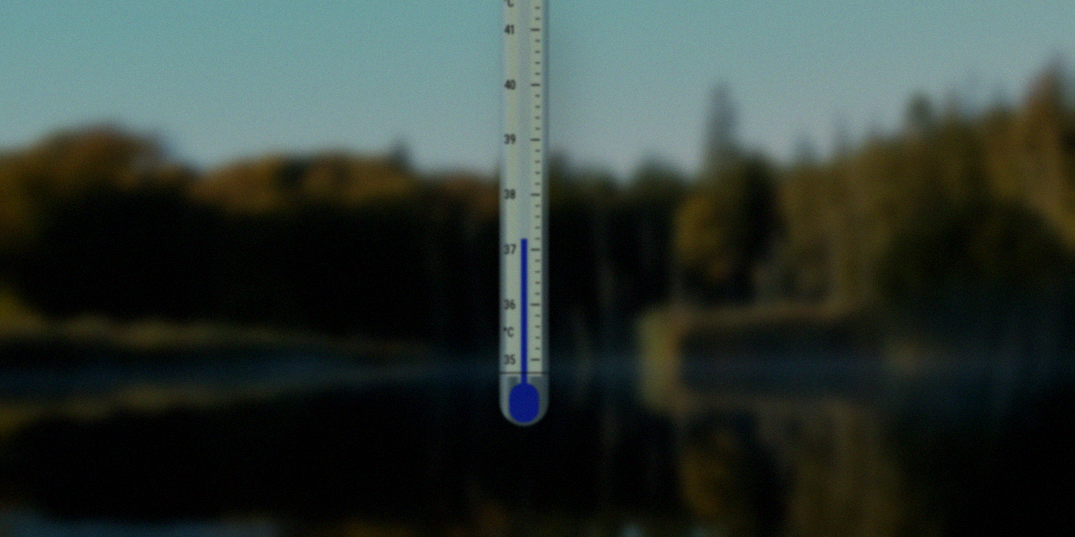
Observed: 37.2 (°C)
